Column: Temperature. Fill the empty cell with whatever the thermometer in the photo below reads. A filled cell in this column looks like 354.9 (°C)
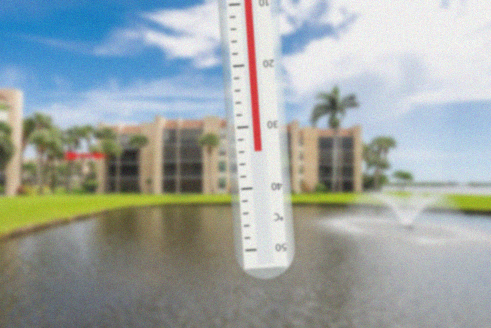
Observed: 34 (°C)
